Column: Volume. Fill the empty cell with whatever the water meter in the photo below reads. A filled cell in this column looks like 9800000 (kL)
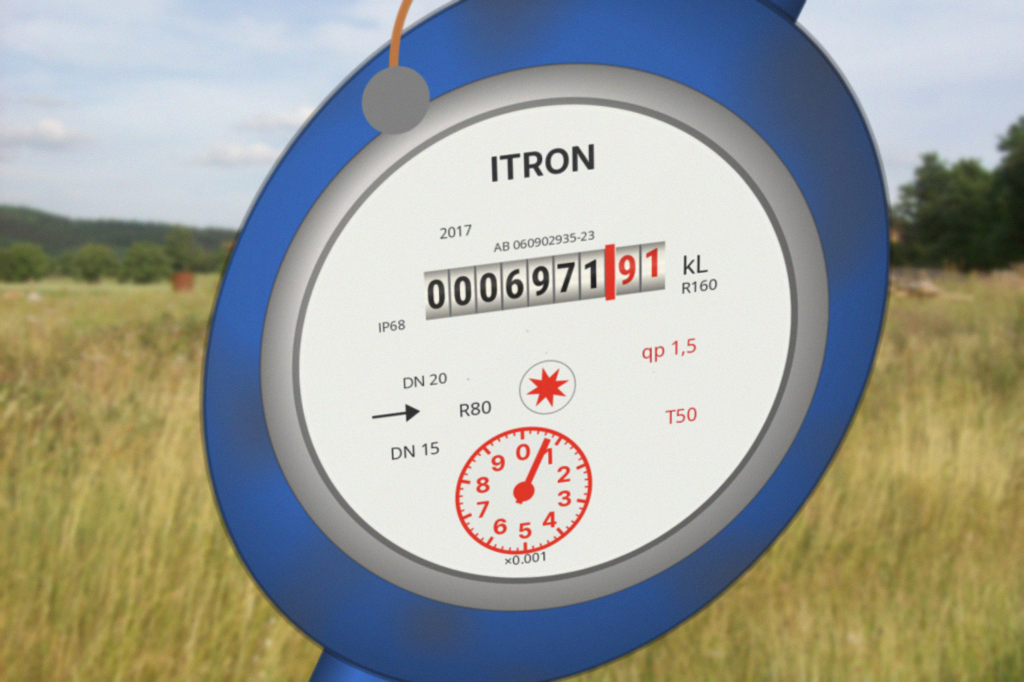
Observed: 6971.910 (kL)
